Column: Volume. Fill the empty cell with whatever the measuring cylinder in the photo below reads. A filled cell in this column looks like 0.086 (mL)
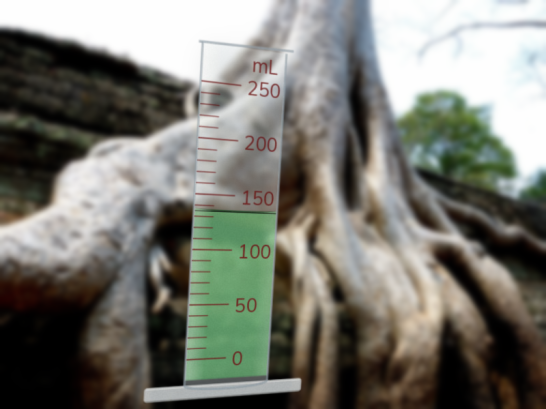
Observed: 135 (mL)
